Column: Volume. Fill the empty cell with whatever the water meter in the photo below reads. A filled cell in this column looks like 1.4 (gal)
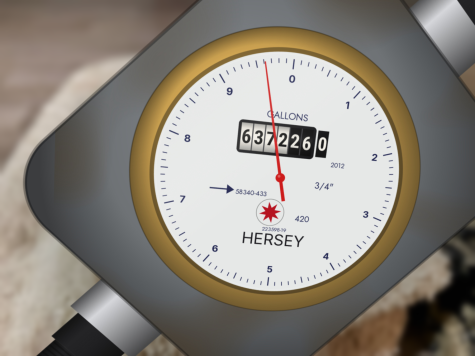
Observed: 6372259.6 (gal)
